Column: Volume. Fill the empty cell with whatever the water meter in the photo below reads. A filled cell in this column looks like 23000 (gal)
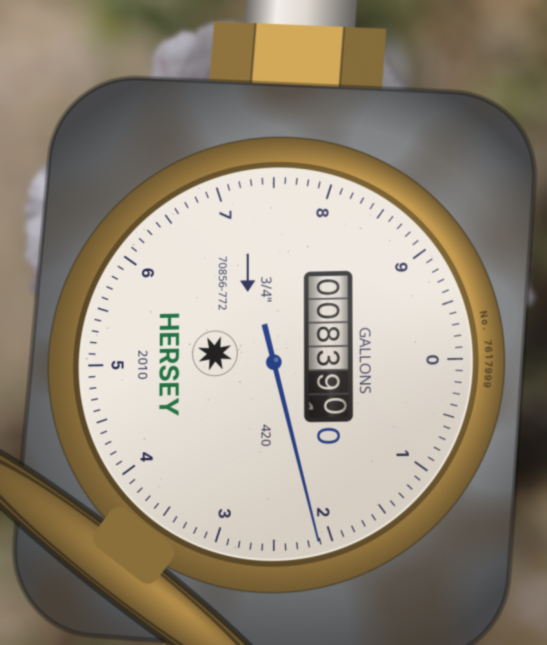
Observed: 83902.1 (gal)
